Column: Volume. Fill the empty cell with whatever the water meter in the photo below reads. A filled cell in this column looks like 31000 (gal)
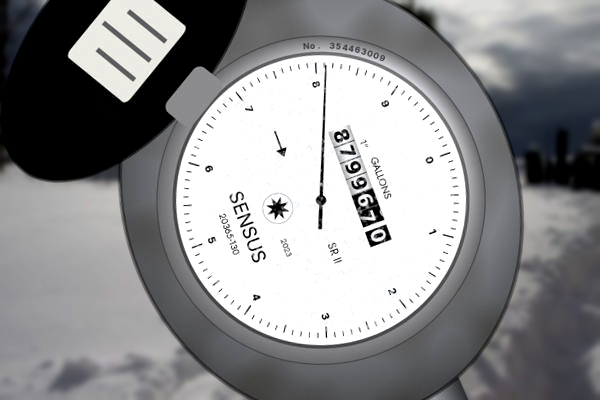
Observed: 8799668.1 (gal)
